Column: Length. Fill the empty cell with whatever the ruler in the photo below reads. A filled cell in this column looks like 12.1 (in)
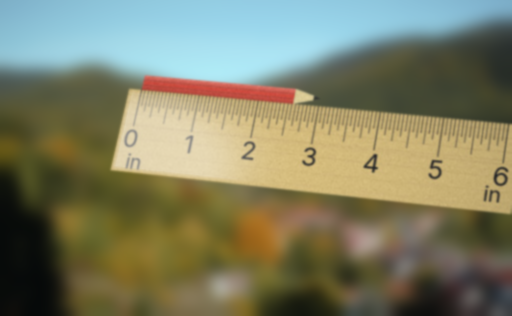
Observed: 3 (in)
